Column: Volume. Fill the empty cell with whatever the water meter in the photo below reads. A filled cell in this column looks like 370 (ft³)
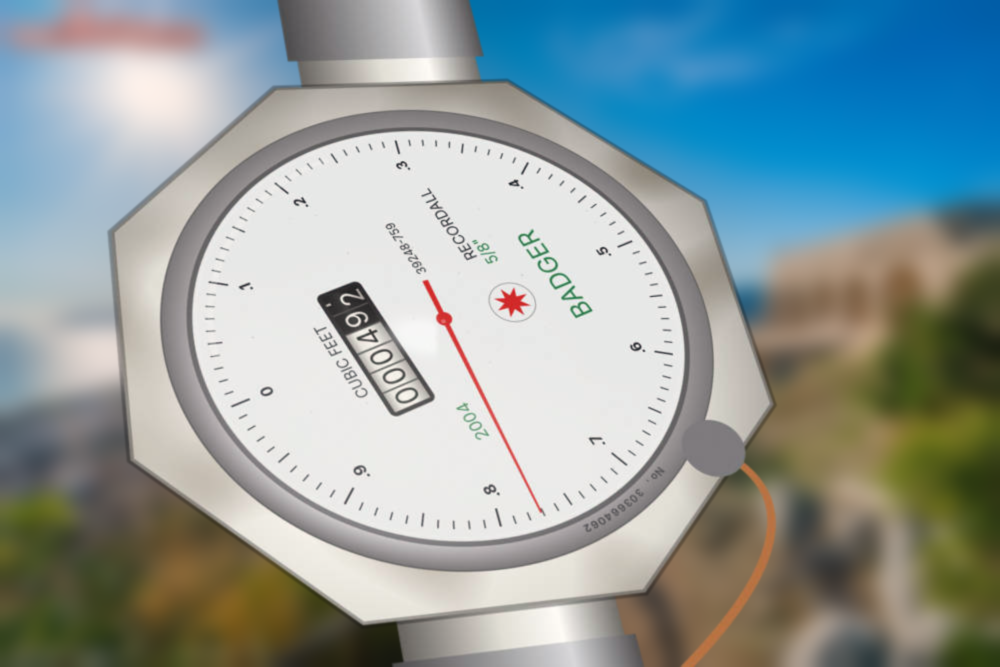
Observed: 491.77 (ft³)
